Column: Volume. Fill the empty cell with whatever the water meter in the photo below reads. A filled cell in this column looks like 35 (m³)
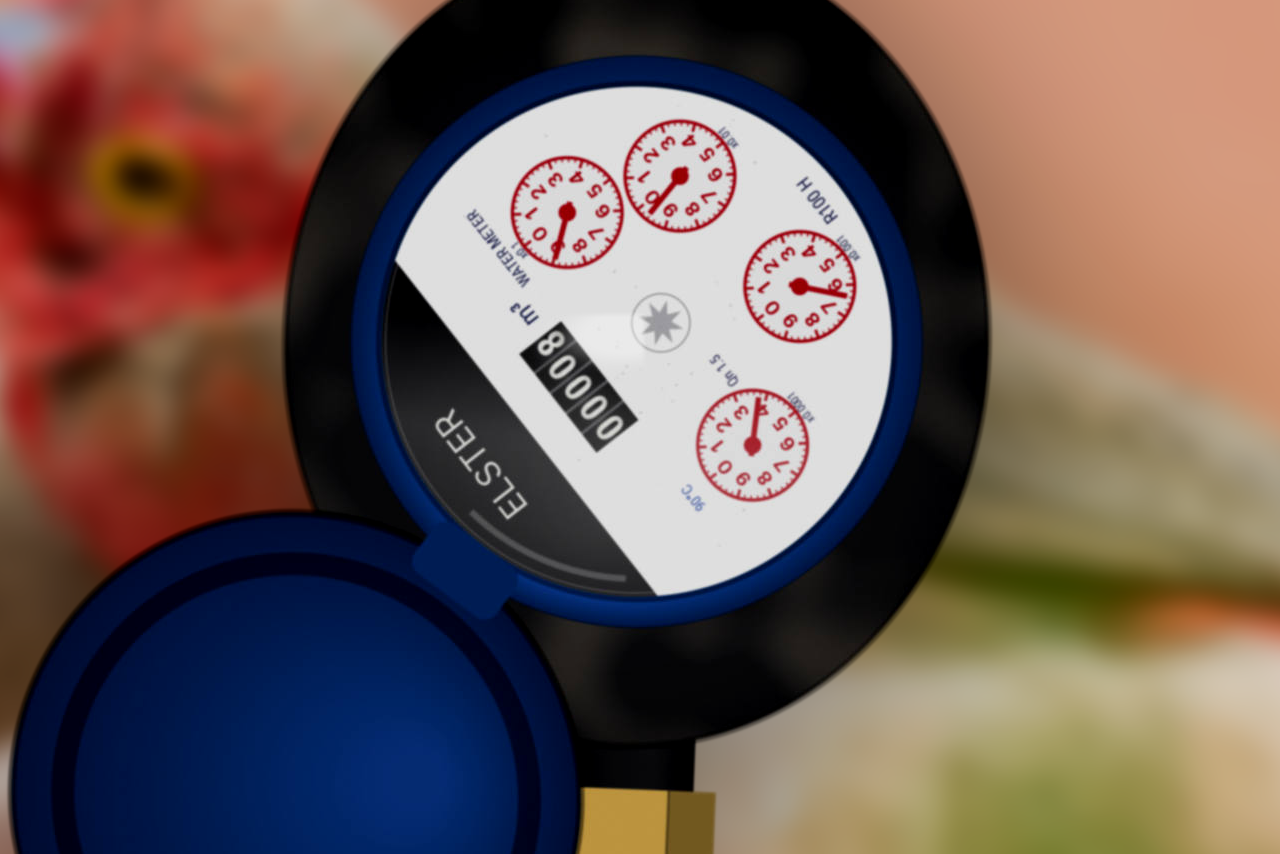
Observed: 7.8963 (m³)
